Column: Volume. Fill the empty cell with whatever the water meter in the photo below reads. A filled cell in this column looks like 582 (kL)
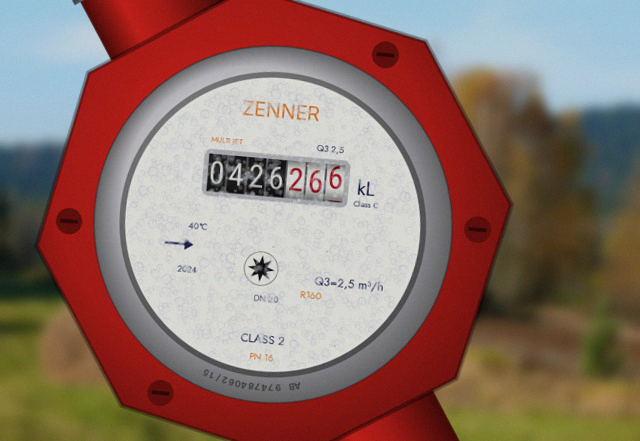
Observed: 426.266 (kL)
